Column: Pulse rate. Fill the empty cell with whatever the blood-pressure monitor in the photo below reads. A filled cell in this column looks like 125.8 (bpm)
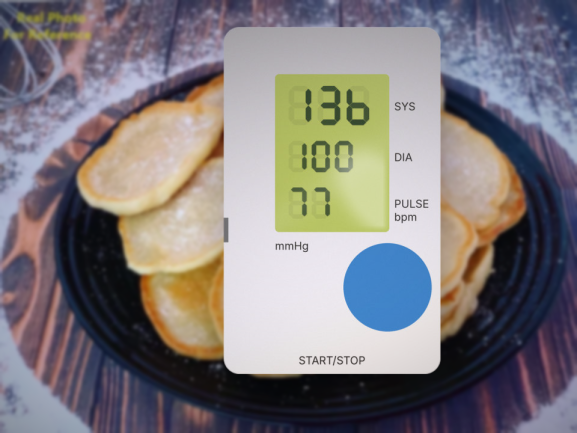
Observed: 77 (bpm)
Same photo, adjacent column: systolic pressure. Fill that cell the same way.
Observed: 136 (mmHg)
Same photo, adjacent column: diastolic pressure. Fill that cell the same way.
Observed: 100 (mmHg)
